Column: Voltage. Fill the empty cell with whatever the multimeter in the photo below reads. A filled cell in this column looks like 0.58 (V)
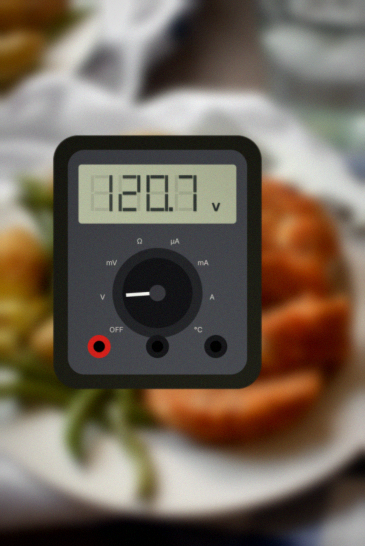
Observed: 120.7 (V)
